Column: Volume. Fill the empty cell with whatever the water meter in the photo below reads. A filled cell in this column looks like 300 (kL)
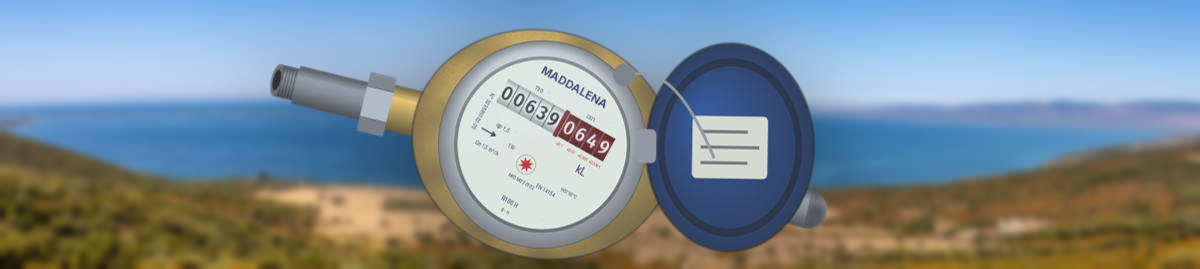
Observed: 639.0649 (kL)
